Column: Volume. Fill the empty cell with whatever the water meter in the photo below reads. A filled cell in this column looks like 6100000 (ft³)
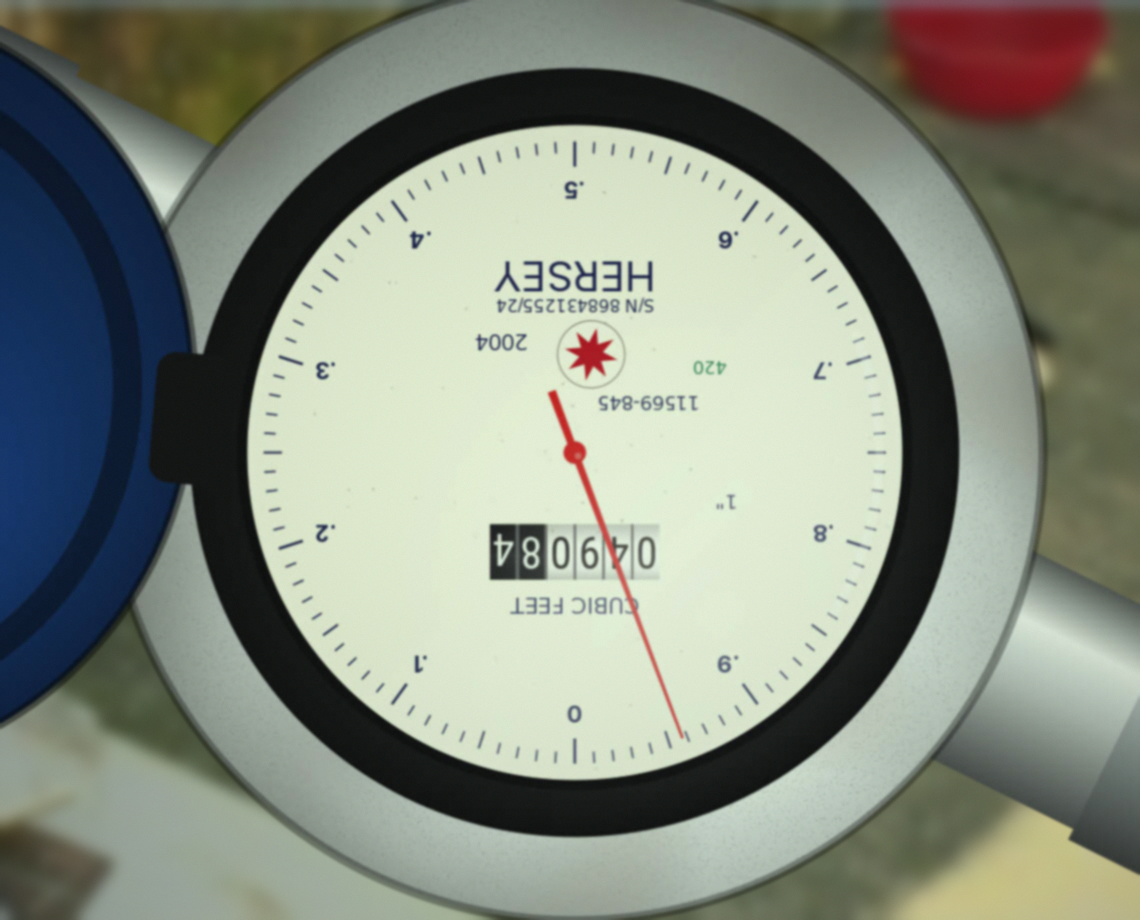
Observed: 49083.94 (ft³)
